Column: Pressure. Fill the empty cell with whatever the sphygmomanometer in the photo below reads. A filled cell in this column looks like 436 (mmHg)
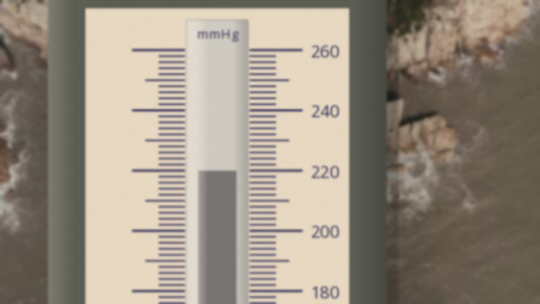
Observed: 220 (mmHg)
